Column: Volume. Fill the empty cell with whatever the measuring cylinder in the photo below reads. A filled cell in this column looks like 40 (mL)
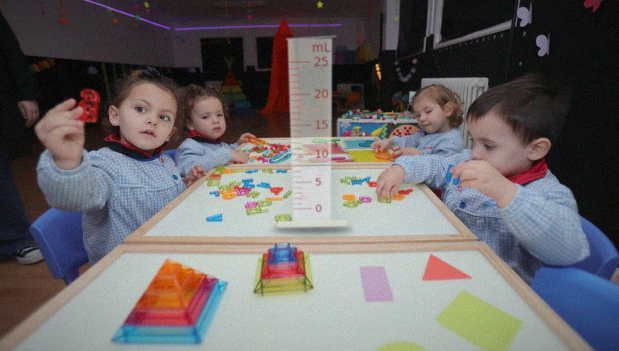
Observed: 8 (mL)
